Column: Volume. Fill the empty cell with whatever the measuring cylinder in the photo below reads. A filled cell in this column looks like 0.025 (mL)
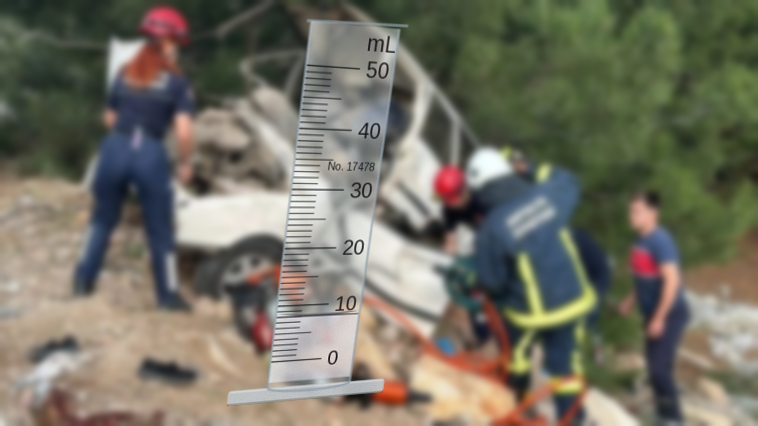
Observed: 8 (mL)
